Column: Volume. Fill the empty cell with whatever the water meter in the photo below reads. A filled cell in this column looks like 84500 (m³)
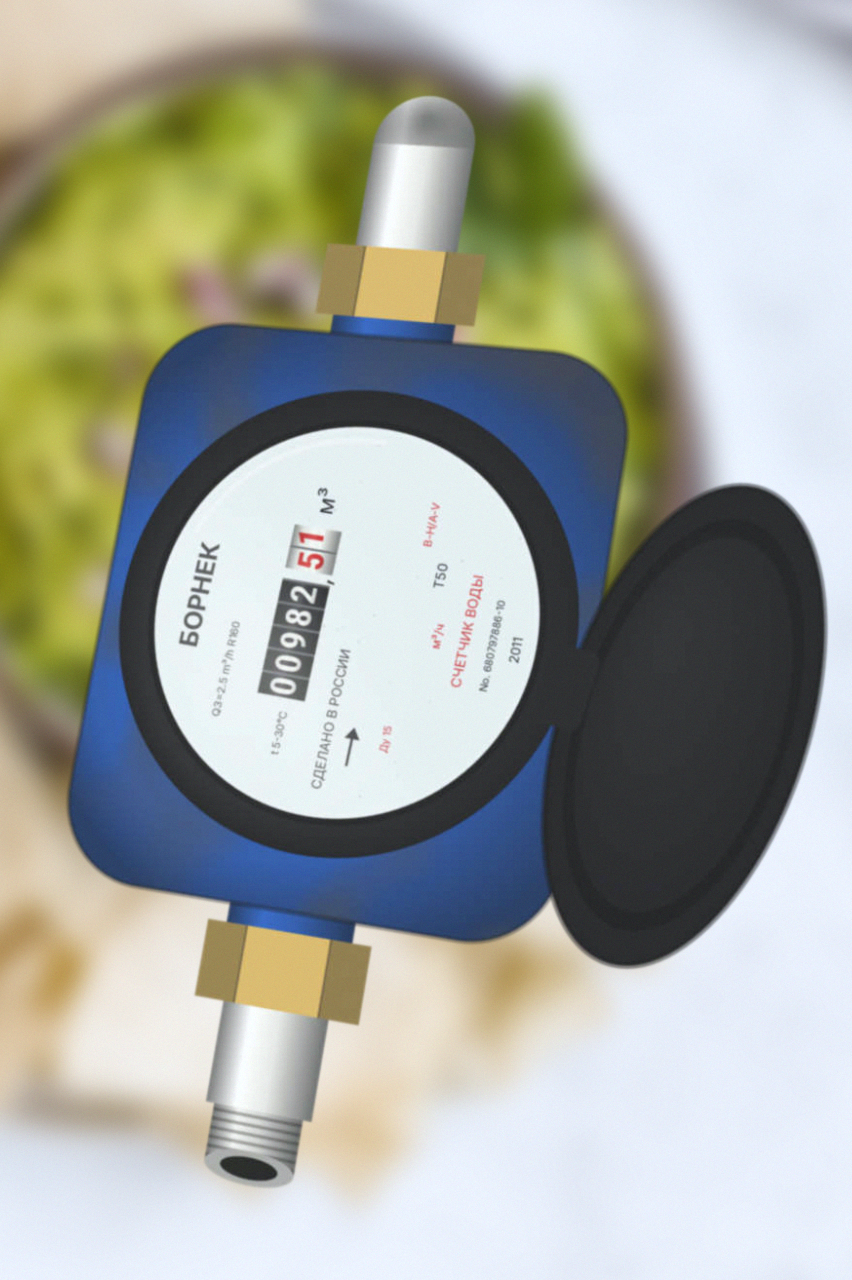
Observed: 982.51 (m³)
